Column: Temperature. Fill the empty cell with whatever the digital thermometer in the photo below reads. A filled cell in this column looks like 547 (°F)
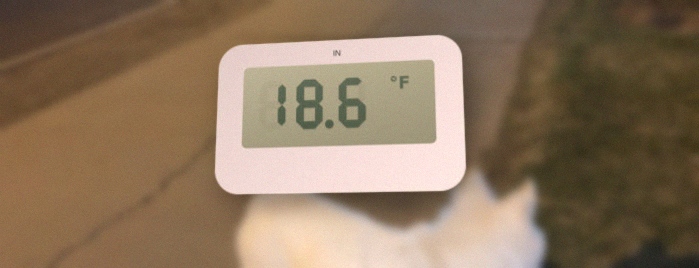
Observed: 18.6 (°F)
